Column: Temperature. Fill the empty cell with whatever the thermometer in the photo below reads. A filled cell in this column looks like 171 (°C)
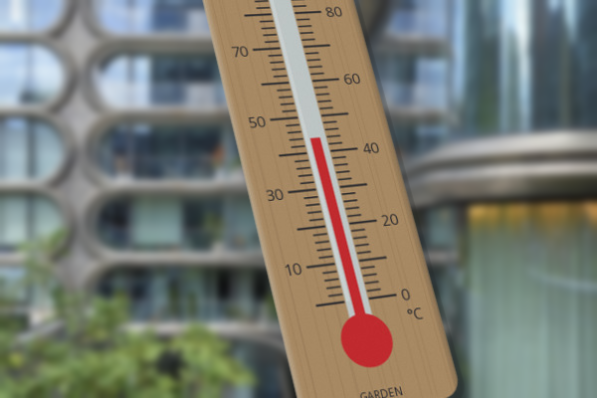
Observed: 44 (°C)
